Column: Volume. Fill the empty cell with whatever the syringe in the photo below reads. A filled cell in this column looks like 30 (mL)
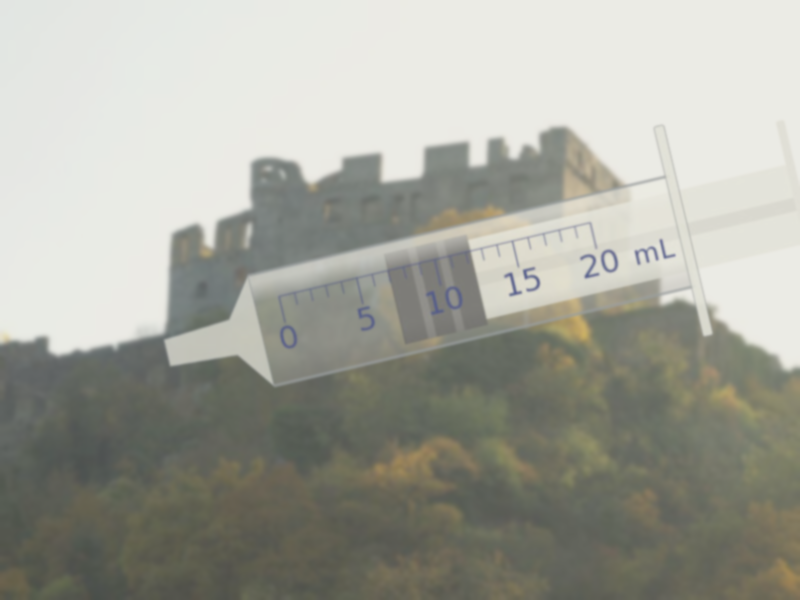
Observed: 7 (mL)
